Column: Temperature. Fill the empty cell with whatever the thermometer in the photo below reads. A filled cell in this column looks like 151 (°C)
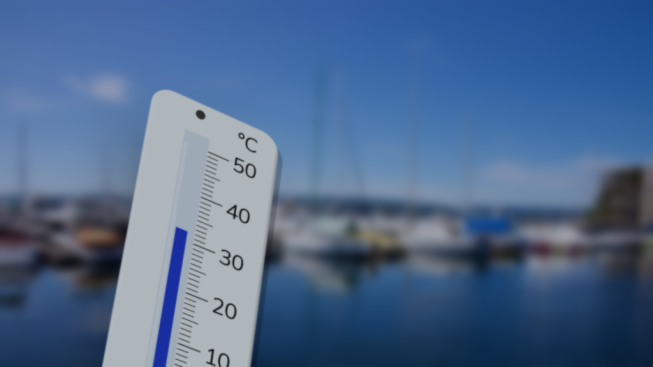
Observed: 32 (°C)
